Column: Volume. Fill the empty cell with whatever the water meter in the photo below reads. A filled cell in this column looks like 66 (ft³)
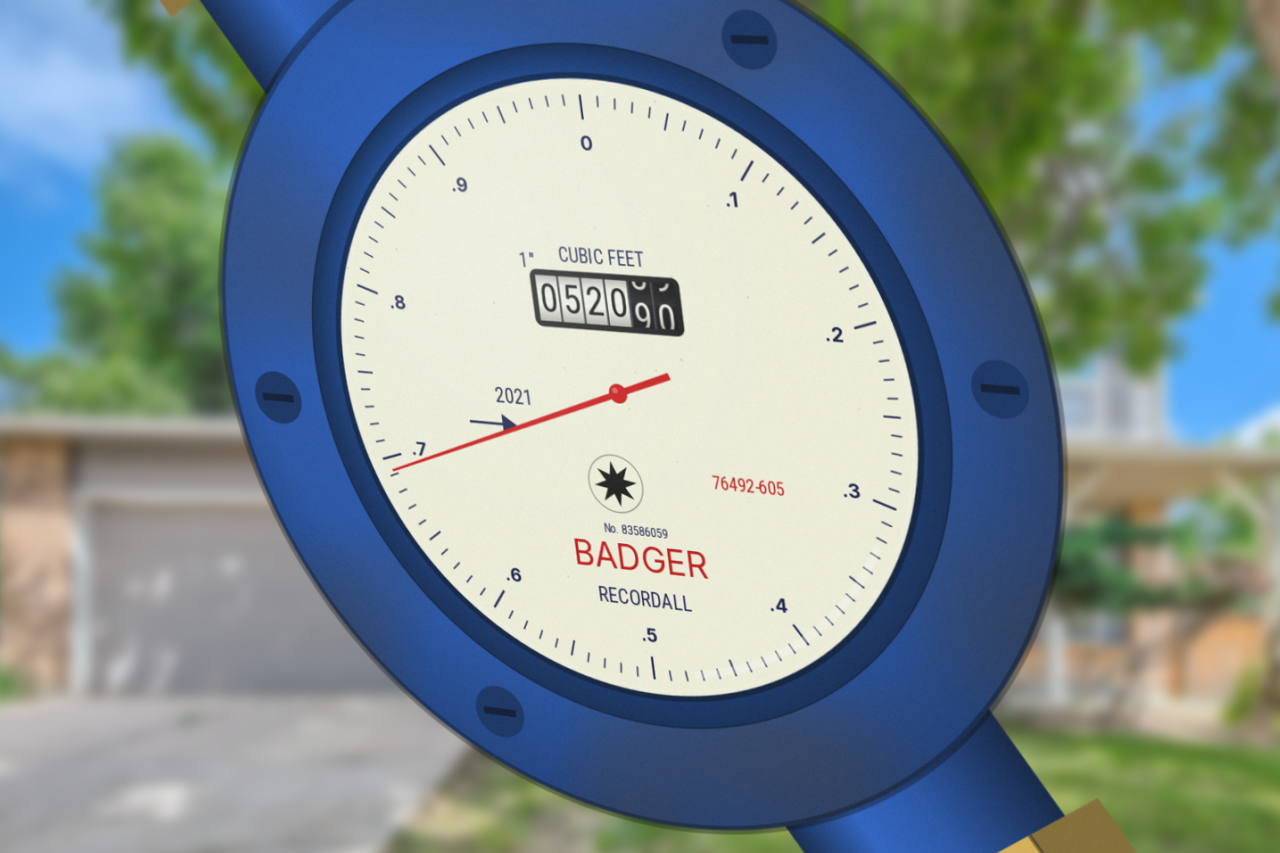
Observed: 52089.69 (ft³)
